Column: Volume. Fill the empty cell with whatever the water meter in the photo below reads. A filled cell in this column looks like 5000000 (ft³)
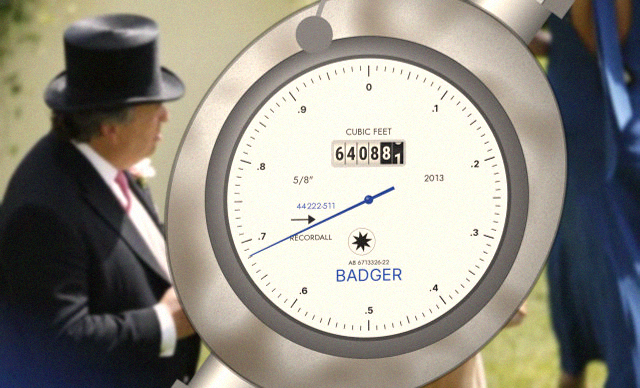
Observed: 640880.68 (ft³)
